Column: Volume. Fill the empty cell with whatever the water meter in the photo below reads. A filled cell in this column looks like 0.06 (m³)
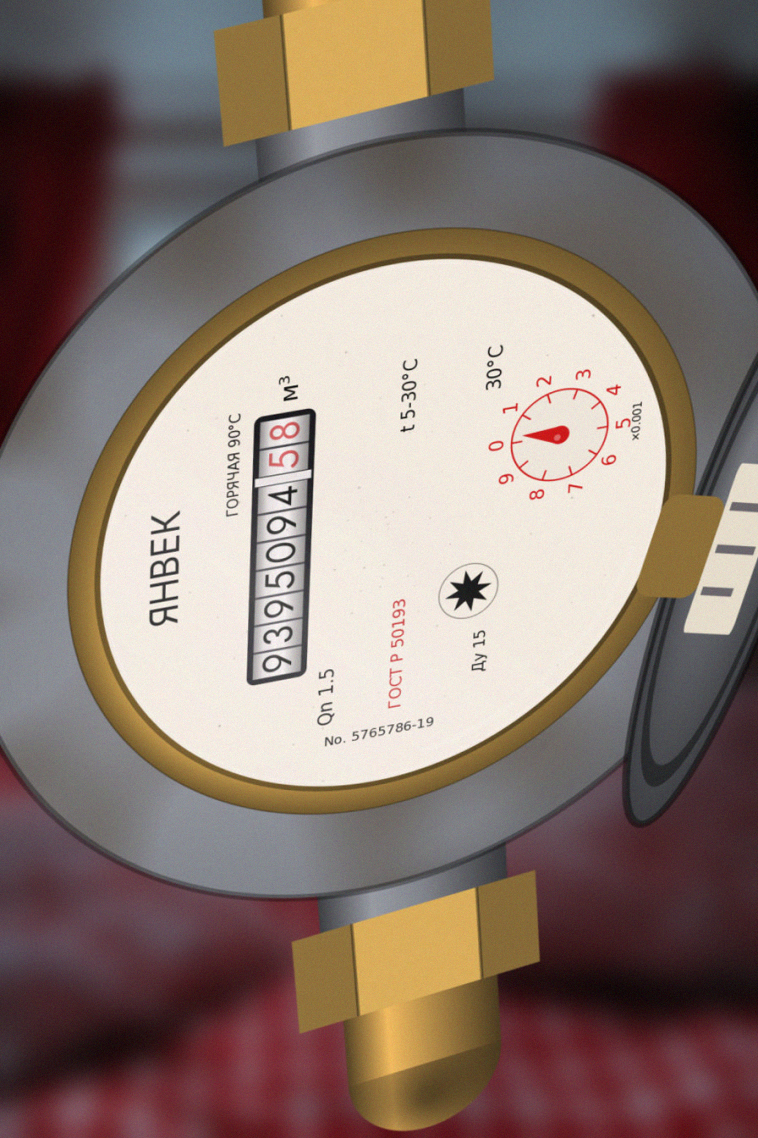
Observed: 9395094.580 (m³)
